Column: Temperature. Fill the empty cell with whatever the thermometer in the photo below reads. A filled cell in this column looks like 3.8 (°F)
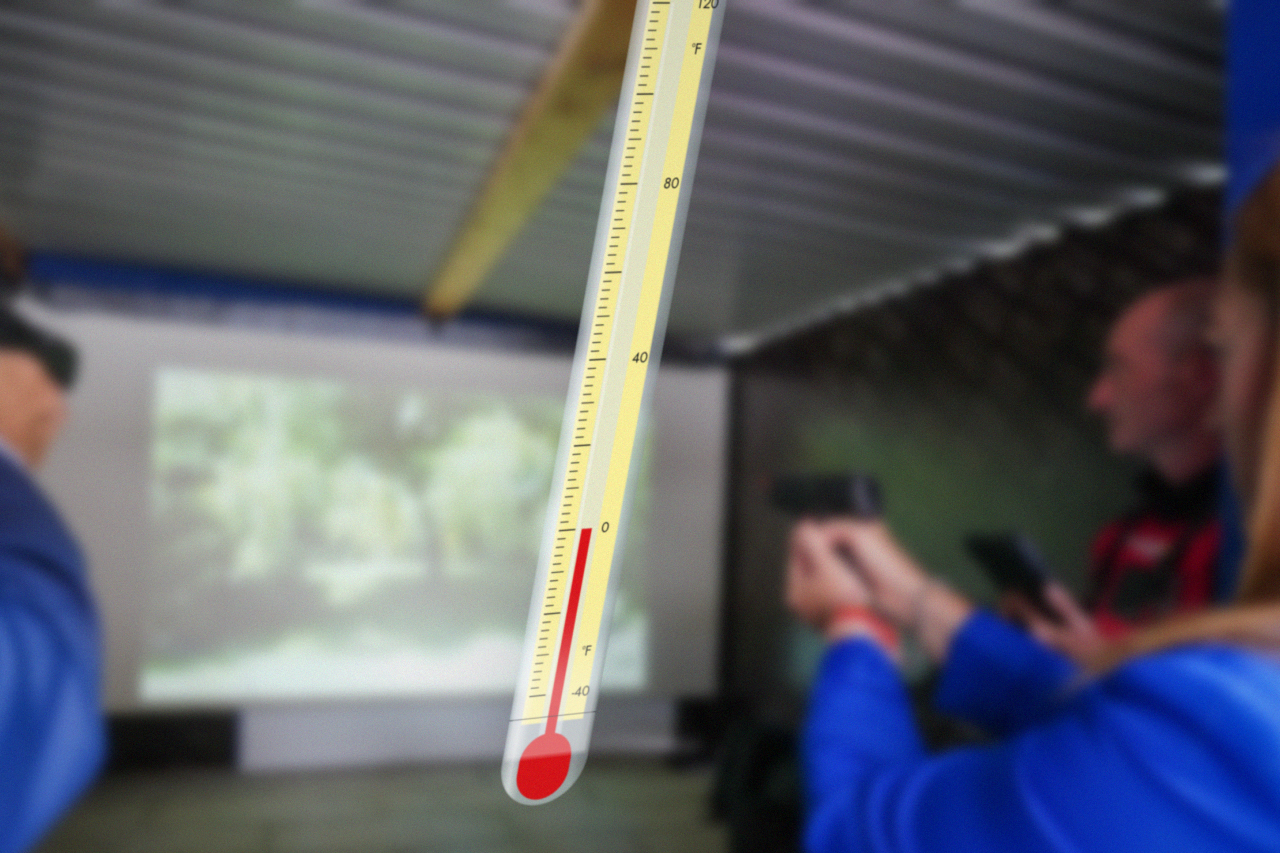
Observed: 0 (°F)
